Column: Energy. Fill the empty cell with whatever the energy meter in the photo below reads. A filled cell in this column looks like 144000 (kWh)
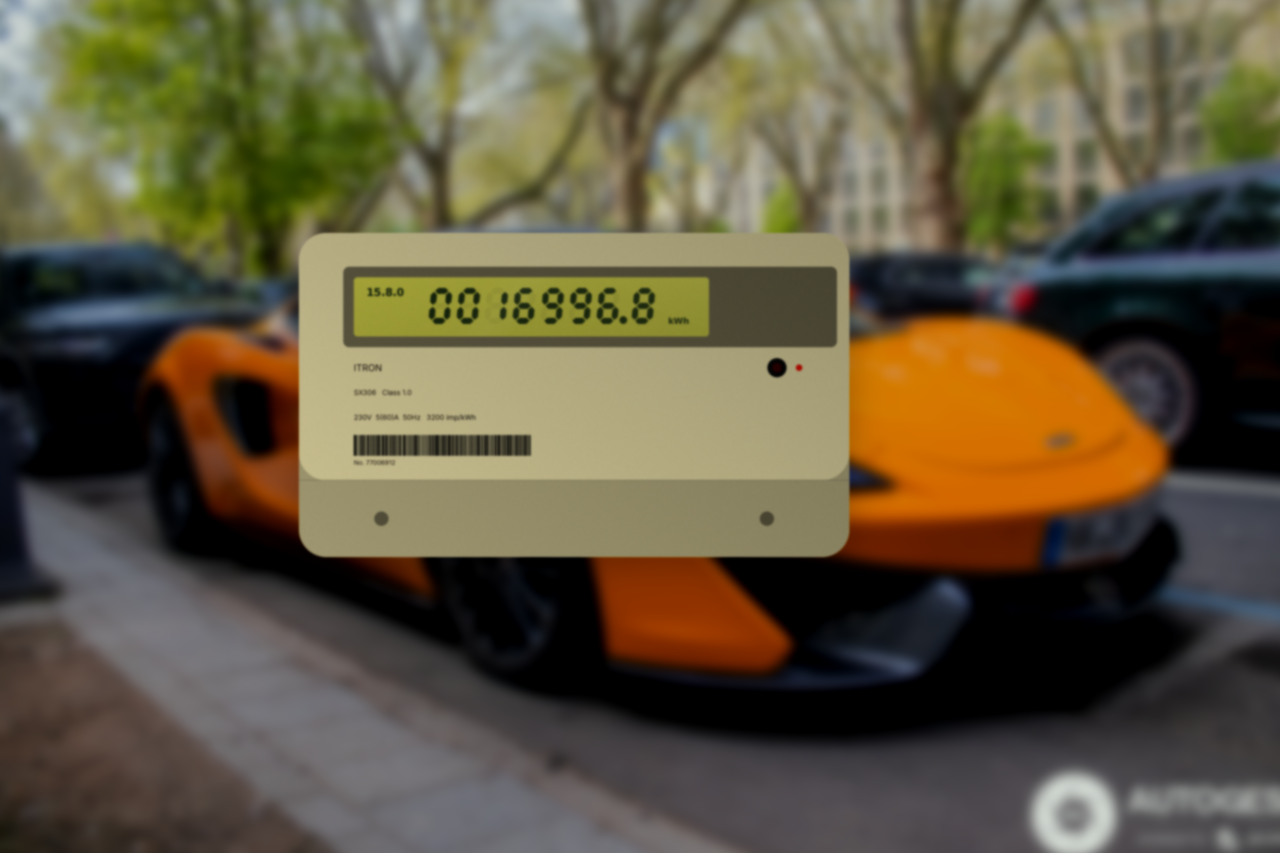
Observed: 16996.8 (kWh)
